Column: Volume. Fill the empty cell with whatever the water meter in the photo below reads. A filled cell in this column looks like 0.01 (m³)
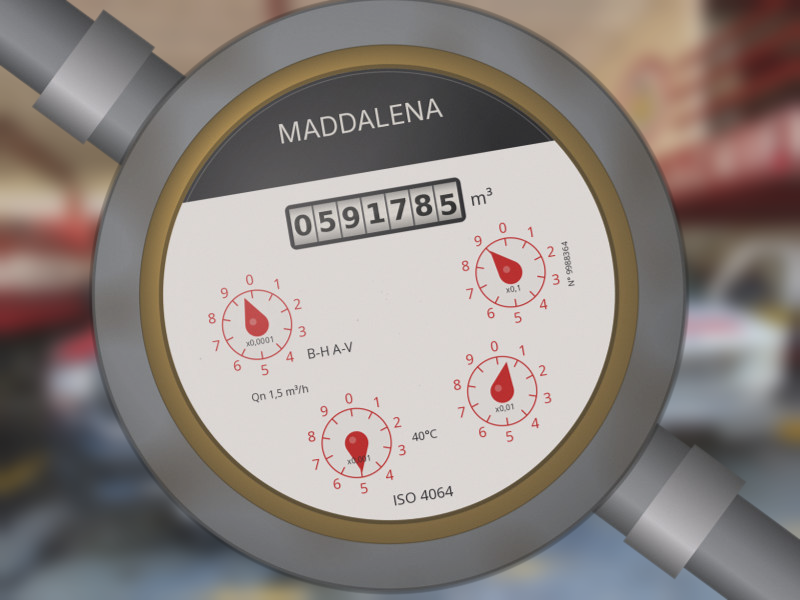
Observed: 591784.9049 (m³)
